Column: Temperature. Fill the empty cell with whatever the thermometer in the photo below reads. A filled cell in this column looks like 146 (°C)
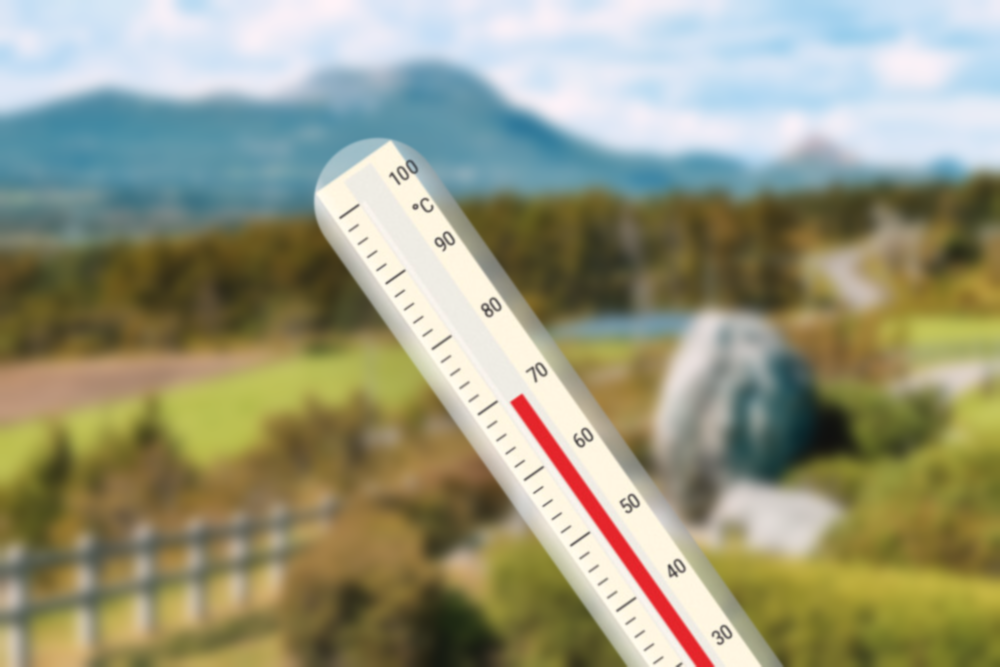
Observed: 69 (°C)
